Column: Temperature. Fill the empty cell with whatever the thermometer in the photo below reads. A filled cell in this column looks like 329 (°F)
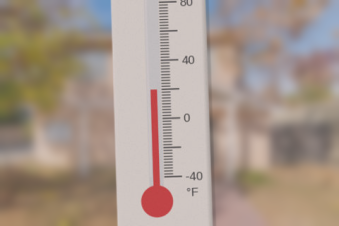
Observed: 20 (°F)
